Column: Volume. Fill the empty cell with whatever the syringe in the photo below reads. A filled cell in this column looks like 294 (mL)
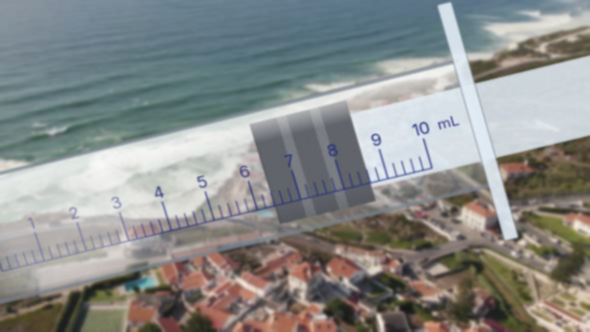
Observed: 6.4 (mL)
